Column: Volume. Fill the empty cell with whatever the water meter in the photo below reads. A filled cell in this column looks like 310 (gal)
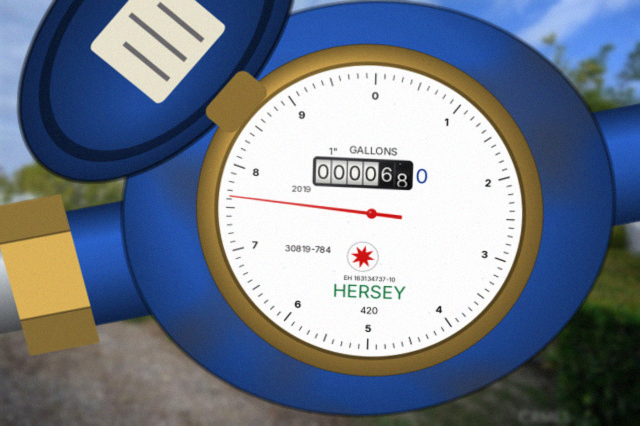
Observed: 677.6 (gal)
